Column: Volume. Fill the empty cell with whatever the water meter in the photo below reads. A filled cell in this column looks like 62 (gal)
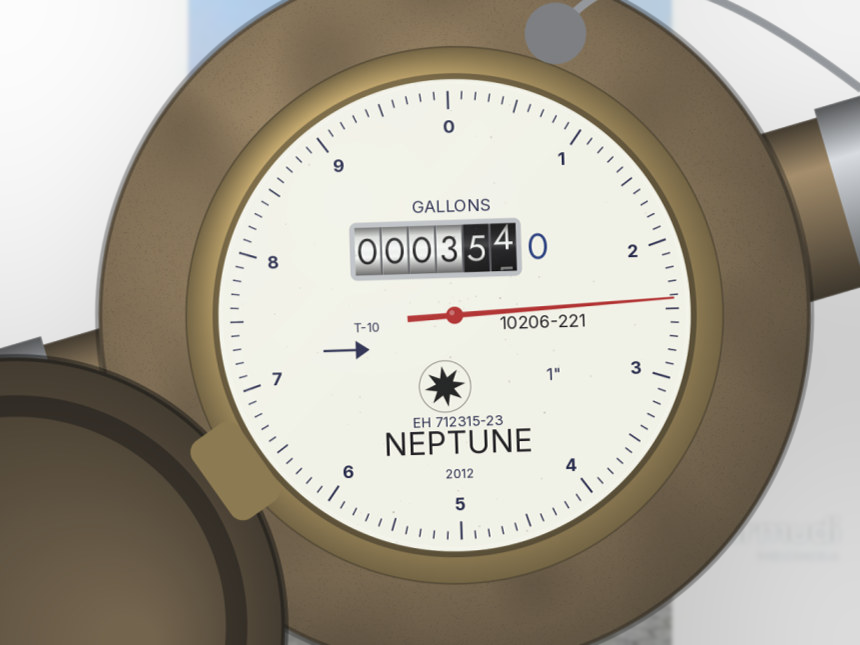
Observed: 3542.4 (gal)
